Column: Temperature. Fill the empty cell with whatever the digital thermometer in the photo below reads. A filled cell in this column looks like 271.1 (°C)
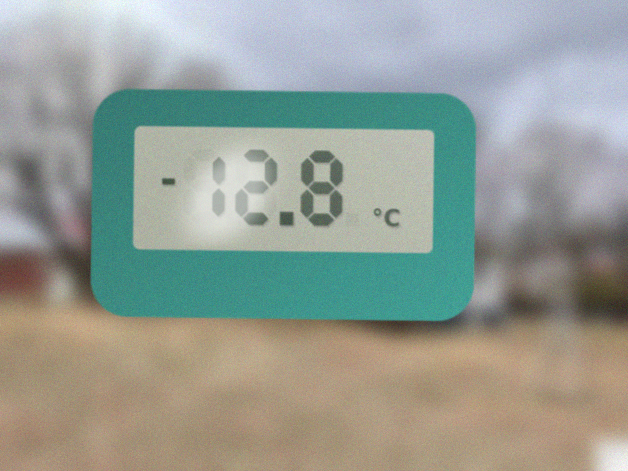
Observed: -12.8 (°C)
